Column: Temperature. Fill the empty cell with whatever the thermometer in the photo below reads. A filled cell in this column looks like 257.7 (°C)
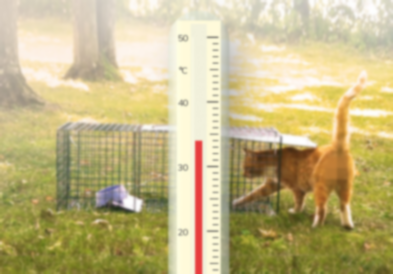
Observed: 34 (°C)
